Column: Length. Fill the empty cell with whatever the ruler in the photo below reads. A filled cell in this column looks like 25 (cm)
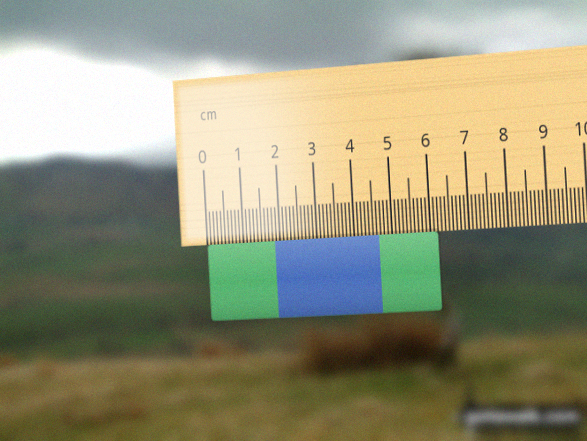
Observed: 6.2 (cm)
